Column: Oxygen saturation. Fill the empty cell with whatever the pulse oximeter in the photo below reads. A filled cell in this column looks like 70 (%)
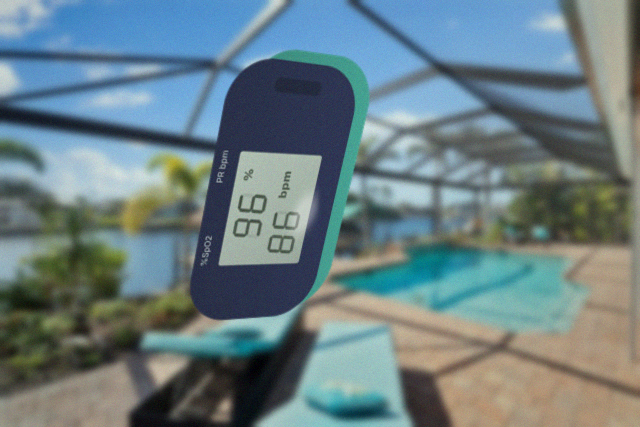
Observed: 96 (%)
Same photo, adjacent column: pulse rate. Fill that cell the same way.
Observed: 86 (bpm)
